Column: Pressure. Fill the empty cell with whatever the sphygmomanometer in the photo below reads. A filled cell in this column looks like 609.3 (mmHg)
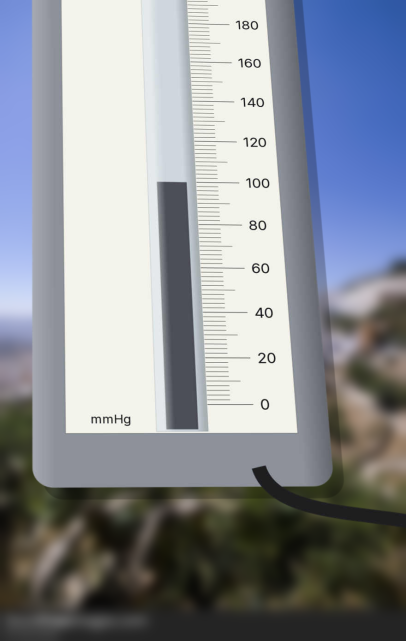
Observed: 100 (mmHg)
